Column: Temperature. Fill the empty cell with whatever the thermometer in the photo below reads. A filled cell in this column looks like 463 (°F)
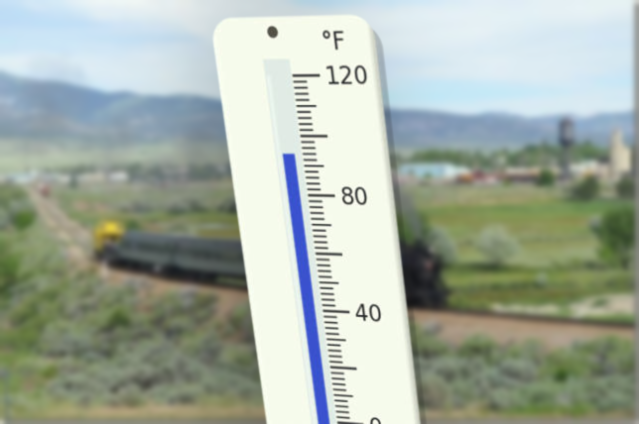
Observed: 94 (°F)
